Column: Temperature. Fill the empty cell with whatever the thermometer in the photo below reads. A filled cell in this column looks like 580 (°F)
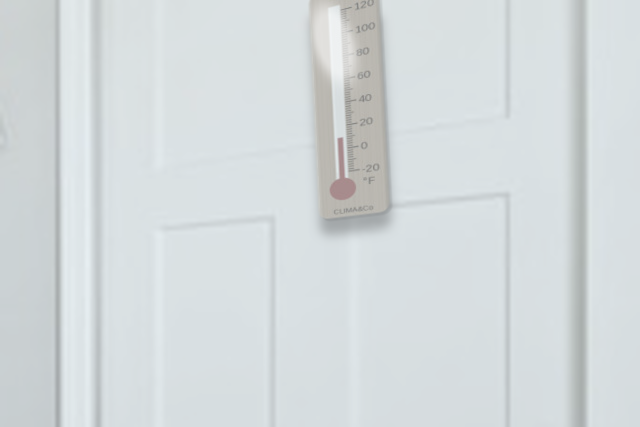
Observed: 10 (°F)
